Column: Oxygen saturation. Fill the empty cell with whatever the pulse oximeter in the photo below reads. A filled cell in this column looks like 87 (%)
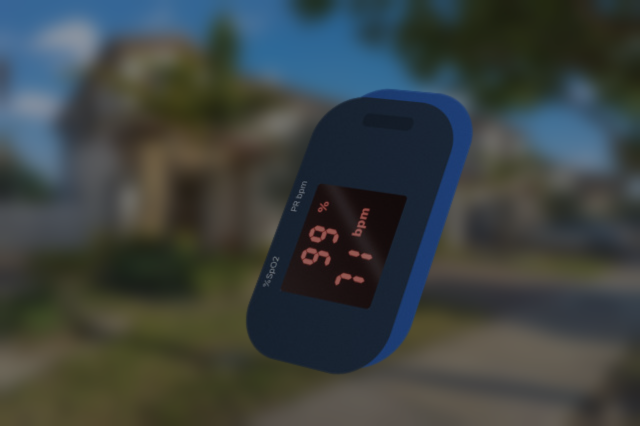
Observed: 99 (%)
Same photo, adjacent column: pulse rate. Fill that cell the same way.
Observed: 71 (bpm)
